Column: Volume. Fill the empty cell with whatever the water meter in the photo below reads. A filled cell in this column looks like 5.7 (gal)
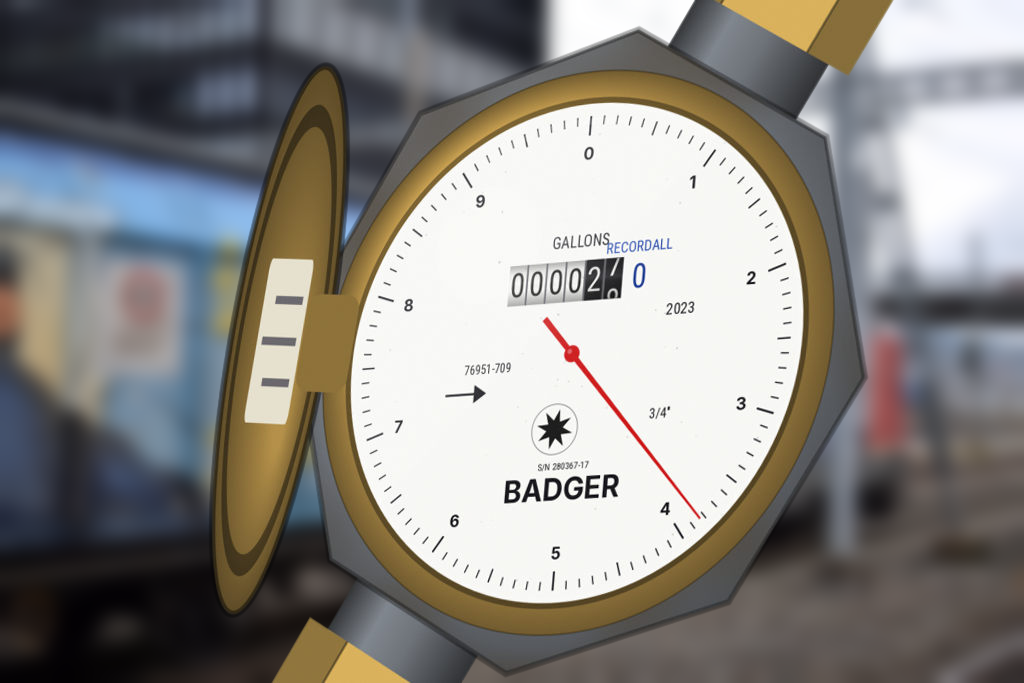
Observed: 273.8 (gal)
